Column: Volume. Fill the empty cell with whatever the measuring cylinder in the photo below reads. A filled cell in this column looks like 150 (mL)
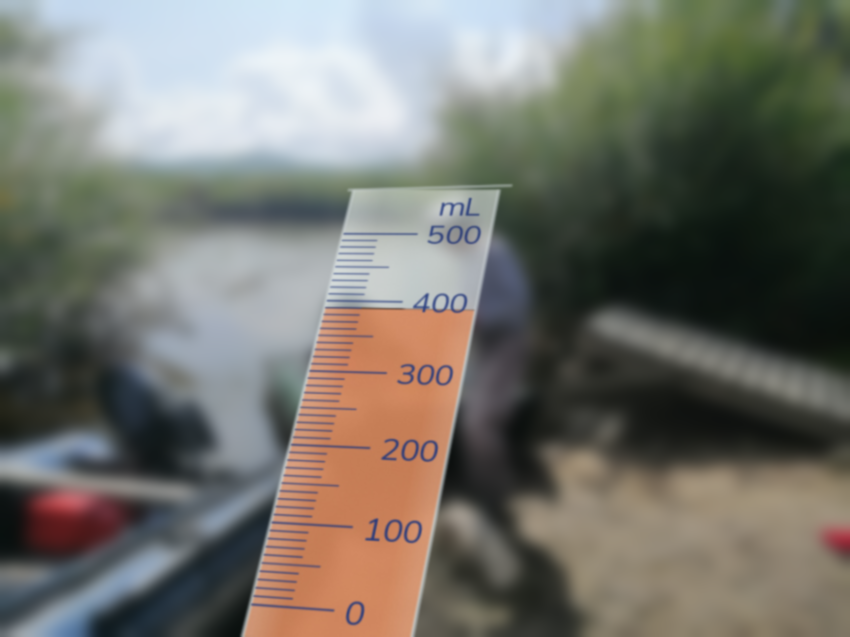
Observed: 390 (mL)
